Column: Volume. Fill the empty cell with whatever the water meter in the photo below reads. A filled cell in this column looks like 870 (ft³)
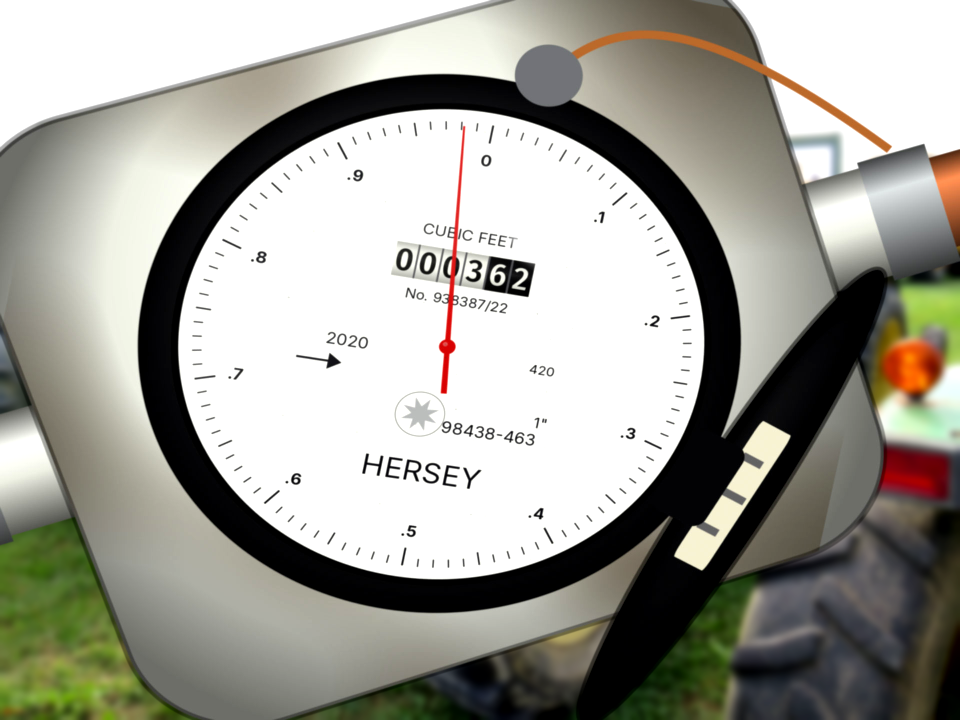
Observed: 361.98 (ft³)
